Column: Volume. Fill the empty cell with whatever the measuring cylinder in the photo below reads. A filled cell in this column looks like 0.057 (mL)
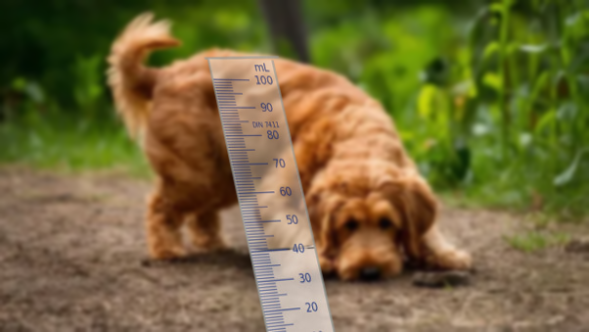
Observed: 40 (mL)
